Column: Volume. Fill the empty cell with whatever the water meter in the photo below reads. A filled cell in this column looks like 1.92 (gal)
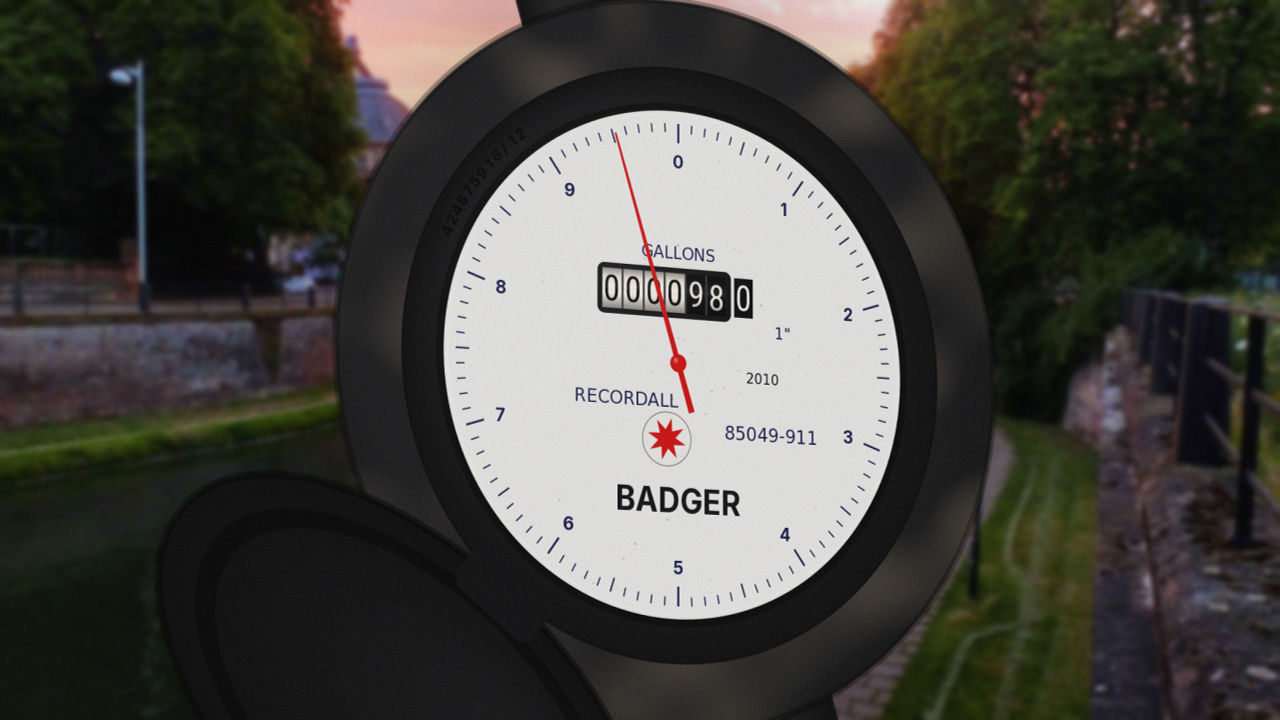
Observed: 979.5 (gal)
